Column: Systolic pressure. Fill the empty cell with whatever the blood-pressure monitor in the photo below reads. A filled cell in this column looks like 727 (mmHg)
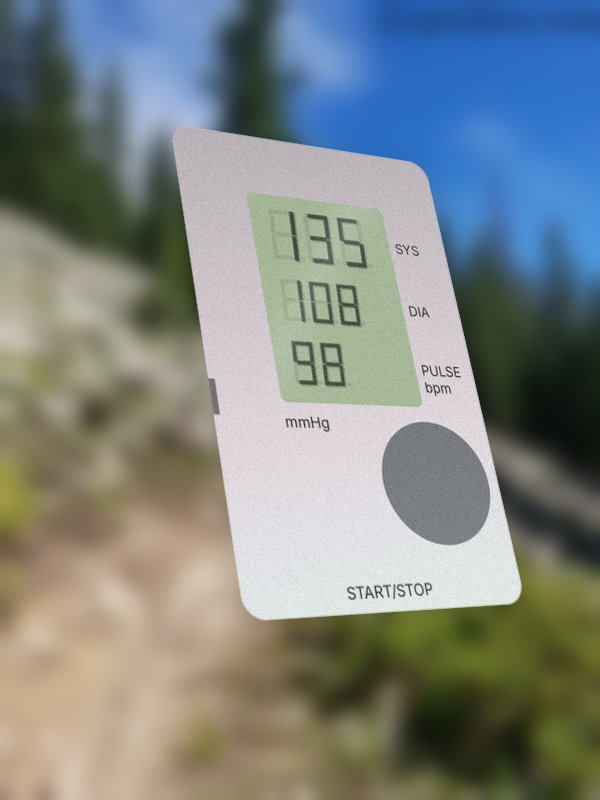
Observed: 135 (mmHg)
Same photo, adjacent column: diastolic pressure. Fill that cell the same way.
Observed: 108 (mmHg)
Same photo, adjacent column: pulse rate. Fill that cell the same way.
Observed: 98 (bpm)
